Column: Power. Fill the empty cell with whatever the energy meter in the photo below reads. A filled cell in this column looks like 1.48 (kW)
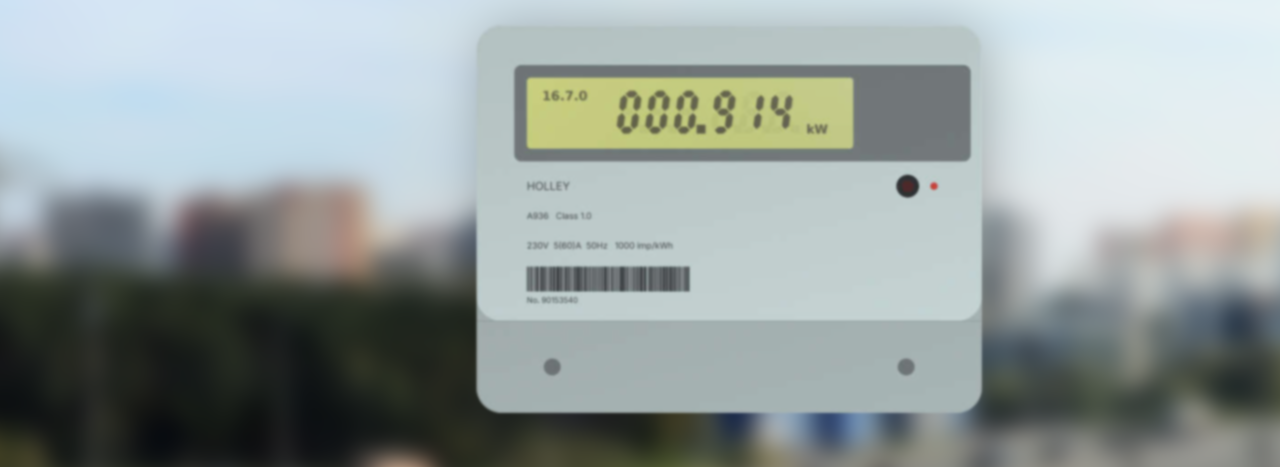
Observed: 0.914 (kW)
